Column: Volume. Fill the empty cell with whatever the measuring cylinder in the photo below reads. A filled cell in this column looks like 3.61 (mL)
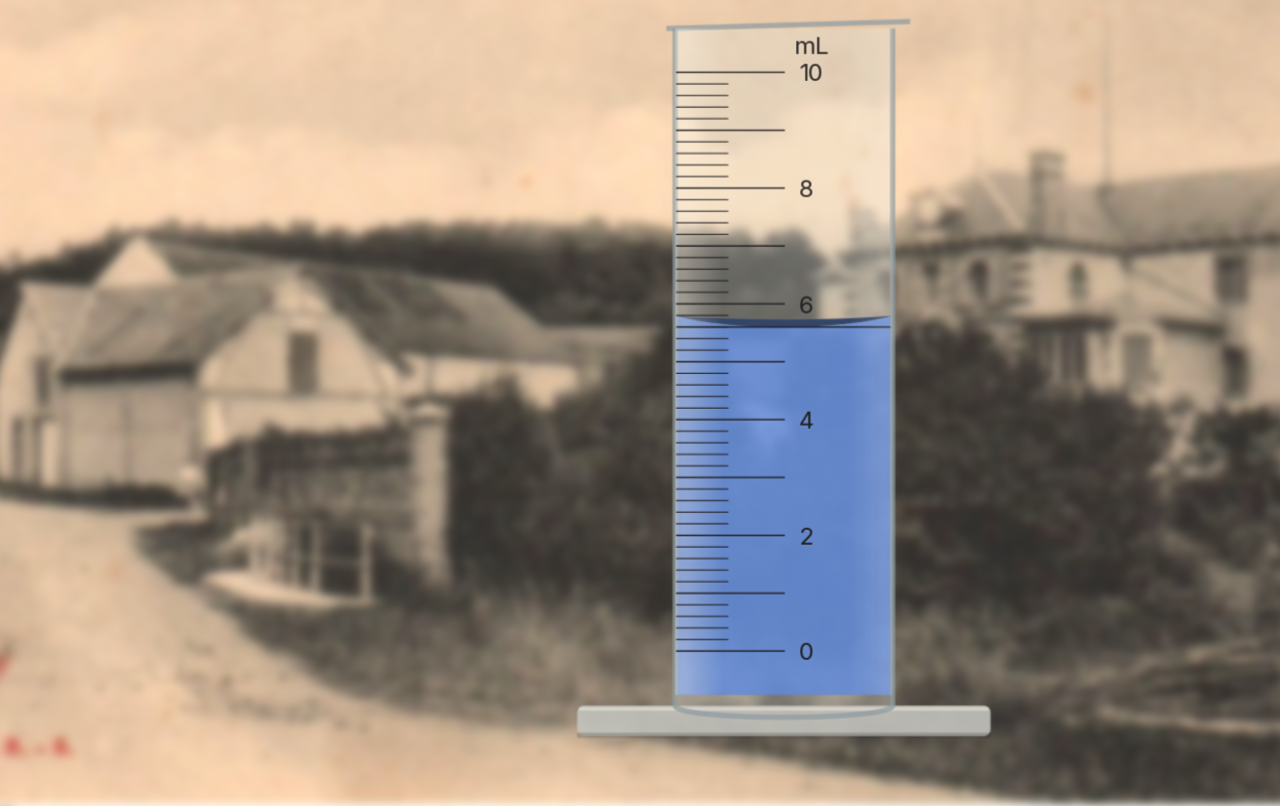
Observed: 5.6 (mL)
